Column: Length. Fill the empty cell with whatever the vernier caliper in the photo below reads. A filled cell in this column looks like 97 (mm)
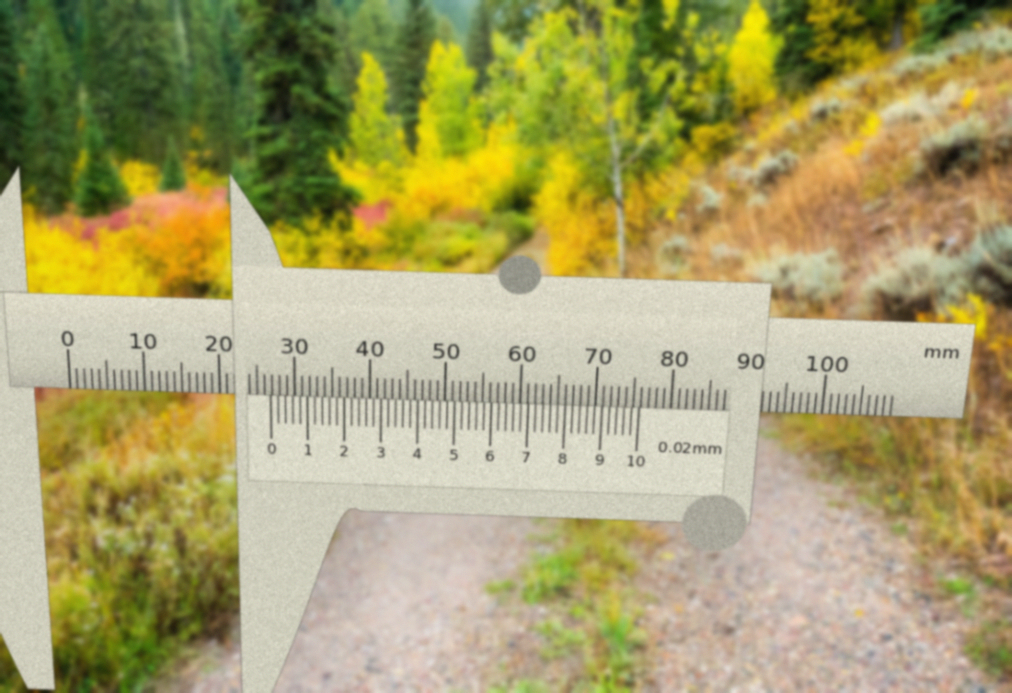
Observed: 26.8 (mm)
